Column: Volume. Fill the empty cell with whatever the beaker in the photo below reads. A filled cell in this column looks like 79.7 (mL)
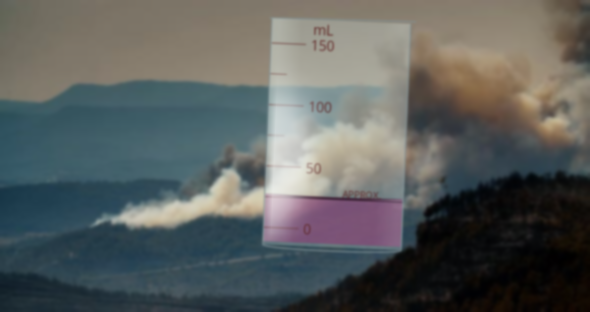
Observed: 25 (mL)
